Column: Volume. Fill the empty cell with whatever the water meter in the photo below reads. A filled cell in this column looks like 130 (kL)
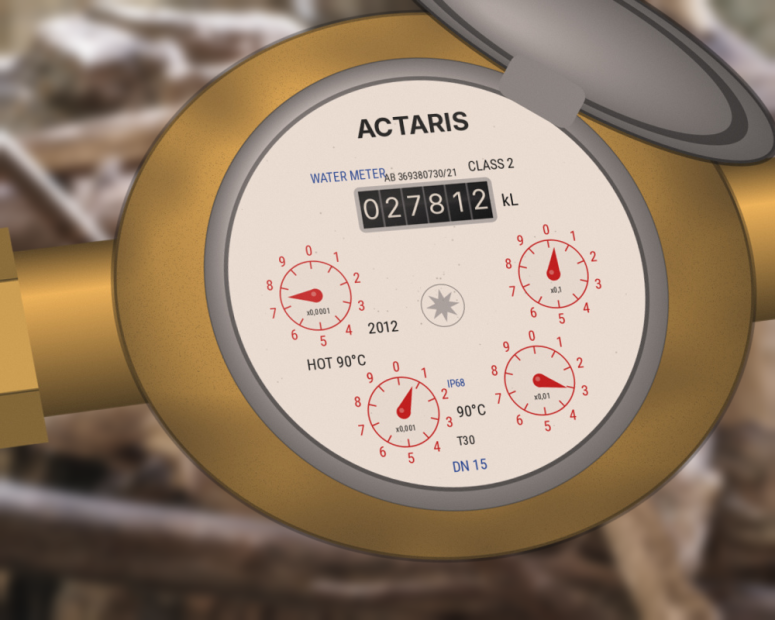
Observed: 27812.0307 (kL)
